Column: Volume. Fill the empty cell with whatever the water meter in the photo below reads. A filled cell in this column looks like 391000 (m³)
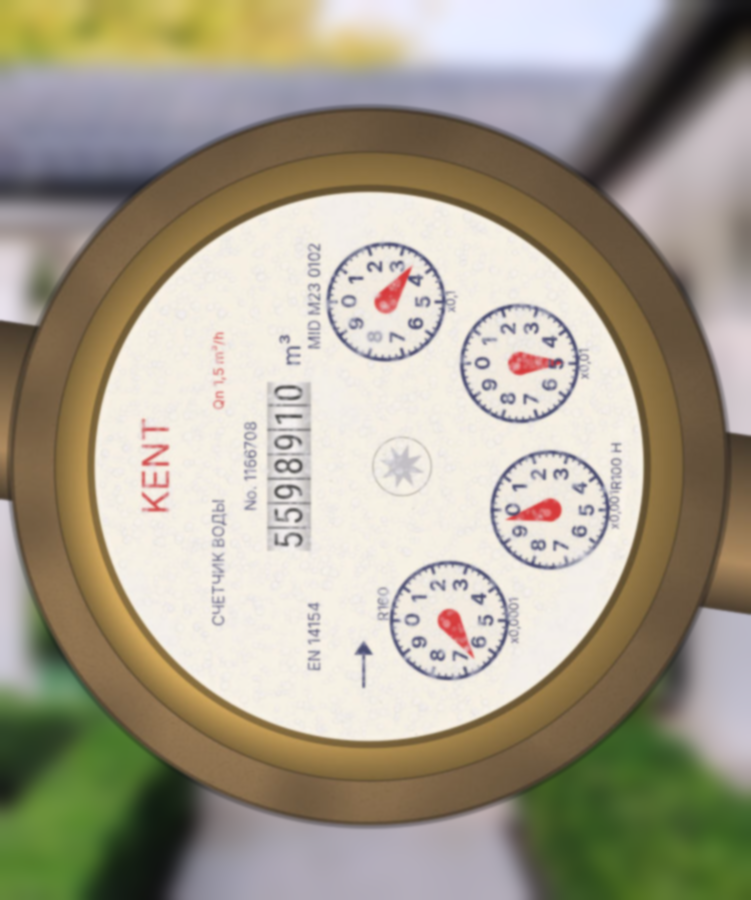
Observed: 5598910.3496 (m³)
